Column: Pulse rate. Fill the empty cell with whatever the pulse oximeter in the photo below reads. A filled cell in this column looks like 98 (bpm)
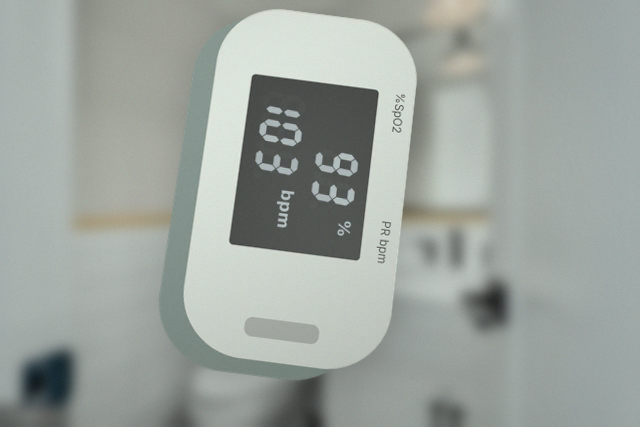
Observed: 103 (bpm)
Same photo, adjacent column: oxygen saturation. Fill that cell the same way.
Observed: 93 (%)
